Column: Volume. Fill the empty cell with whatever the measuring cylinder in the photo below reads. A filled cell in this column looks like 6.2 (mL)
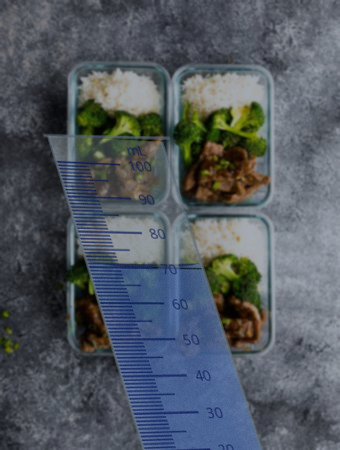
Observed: 70 (mL)
